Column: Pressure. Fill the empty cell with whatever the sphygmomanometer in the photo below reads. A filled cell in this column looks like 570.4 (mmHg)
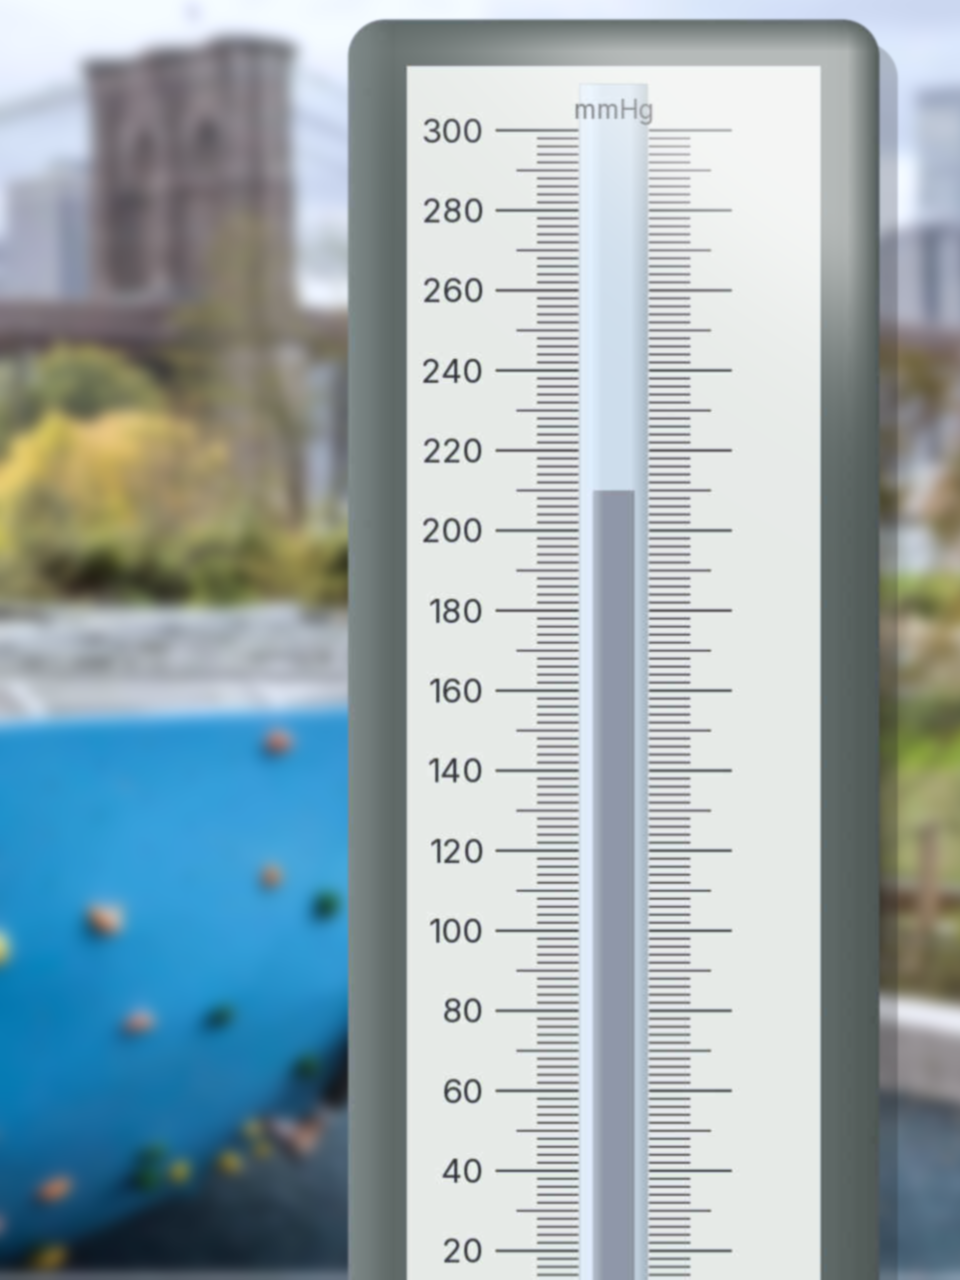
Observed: 210 (mmHg)
